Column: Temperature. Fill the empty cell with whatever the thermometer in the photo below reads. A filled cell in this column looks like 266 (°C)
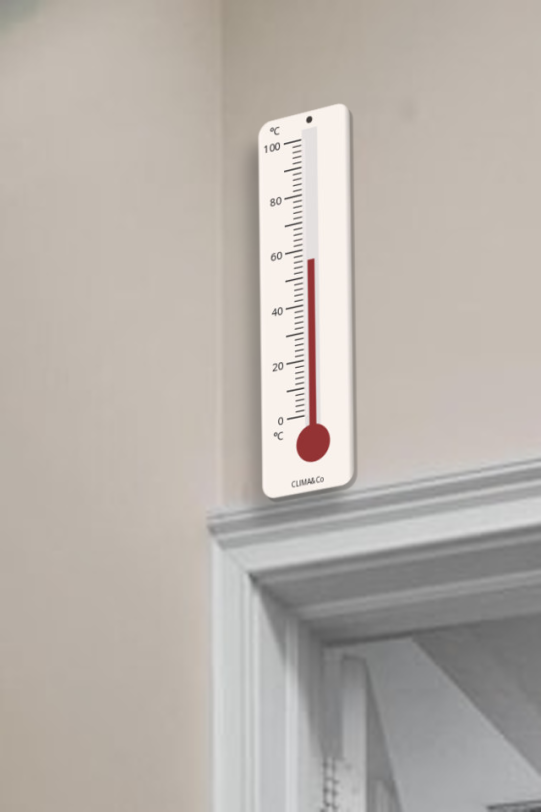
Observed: 56 (°C)
